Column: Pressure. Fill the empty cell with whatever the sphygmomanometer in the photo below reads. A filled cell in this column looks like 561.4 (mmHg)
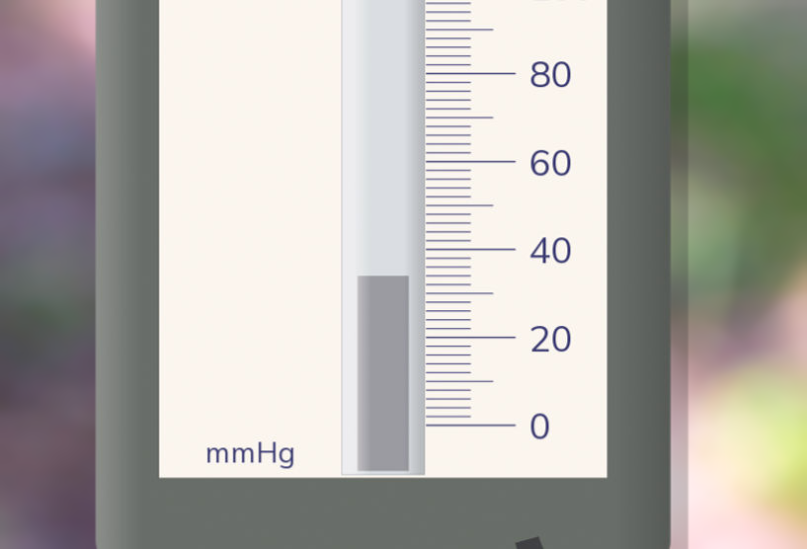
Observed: 34 (mmHg)
